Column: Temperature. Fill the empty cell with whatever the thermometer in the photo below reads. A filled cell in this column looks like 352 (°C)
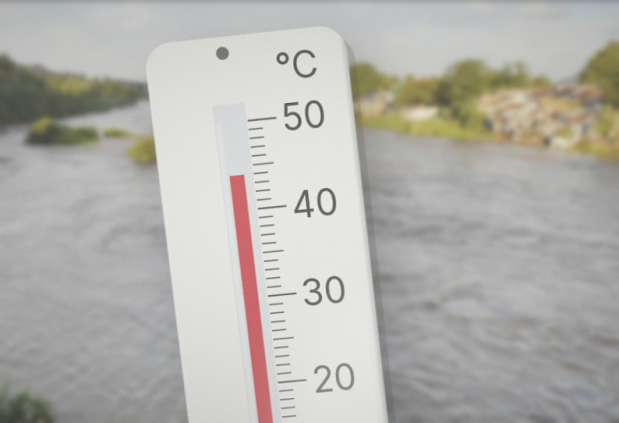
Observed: 44 (°C)
